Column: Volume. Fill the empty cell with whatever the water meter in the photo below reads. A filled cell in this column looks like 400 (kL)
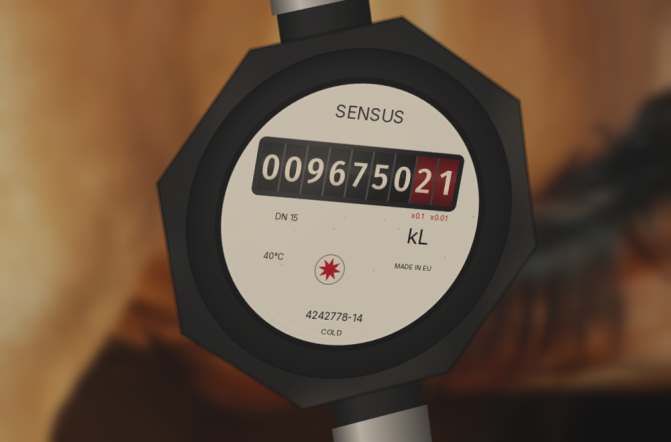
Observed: 96750.21 (kL)
